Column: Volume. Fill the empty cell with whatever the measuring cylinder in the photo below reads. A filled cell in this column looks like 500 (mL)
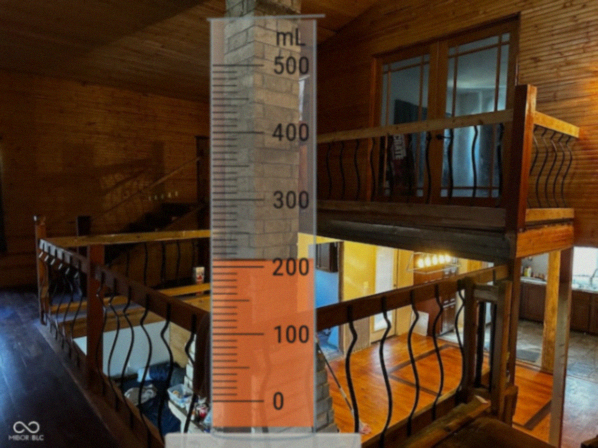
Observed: 210 (mL)
